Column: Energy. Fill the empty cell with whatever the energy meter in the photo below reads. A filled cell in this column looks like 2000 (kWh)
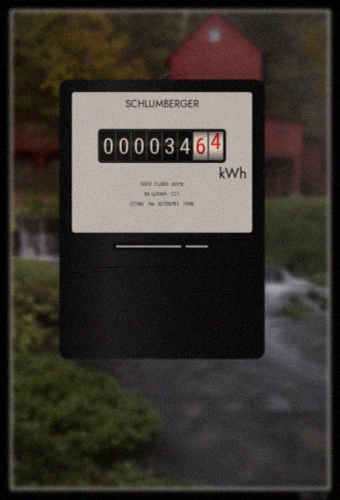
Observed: 34.64 (kWh)
